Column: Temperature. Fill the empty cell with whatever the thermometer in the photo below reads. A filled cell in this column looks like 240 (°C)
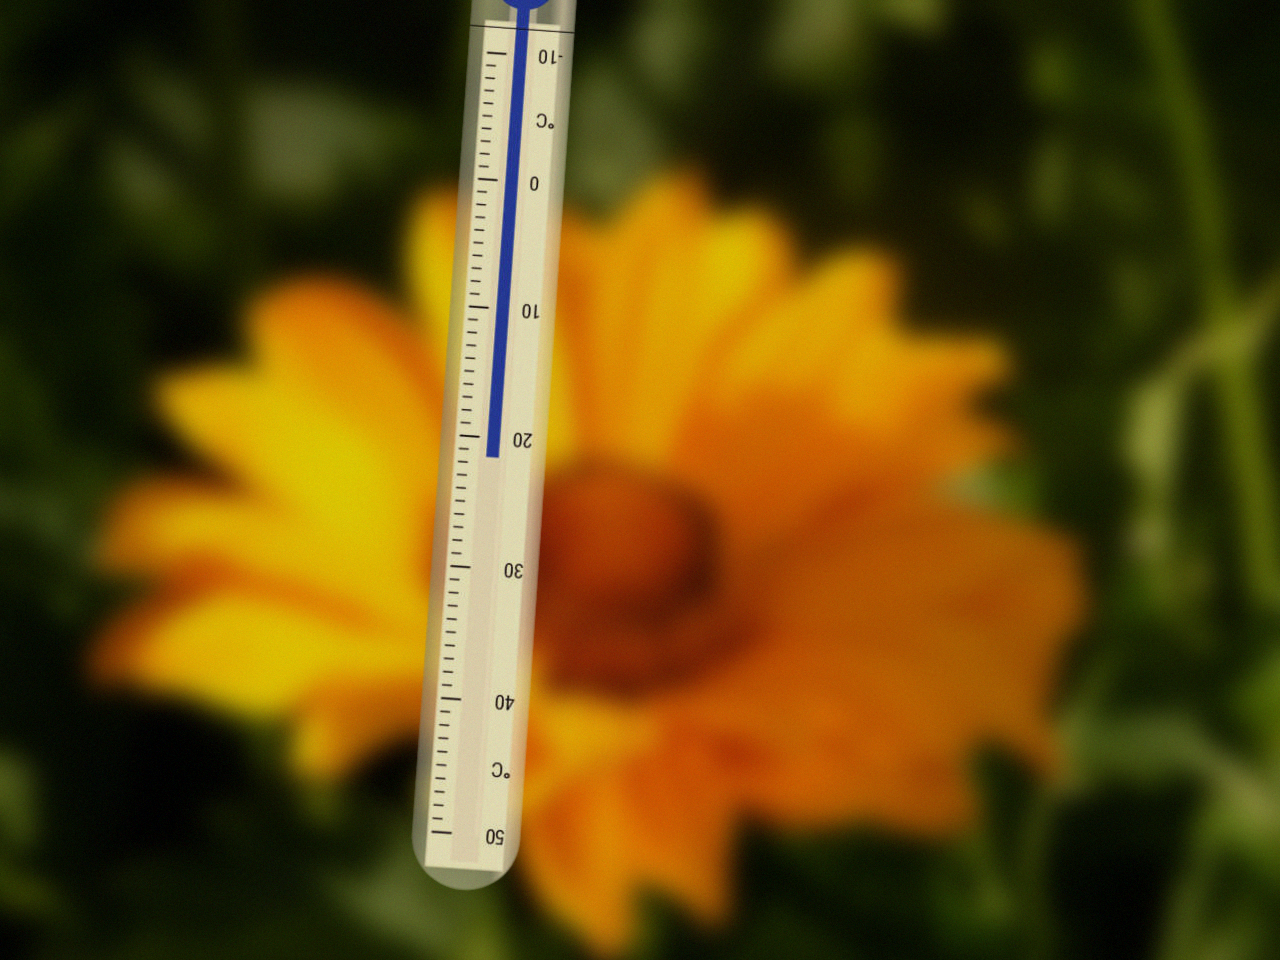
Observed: 21.5 (°C)
